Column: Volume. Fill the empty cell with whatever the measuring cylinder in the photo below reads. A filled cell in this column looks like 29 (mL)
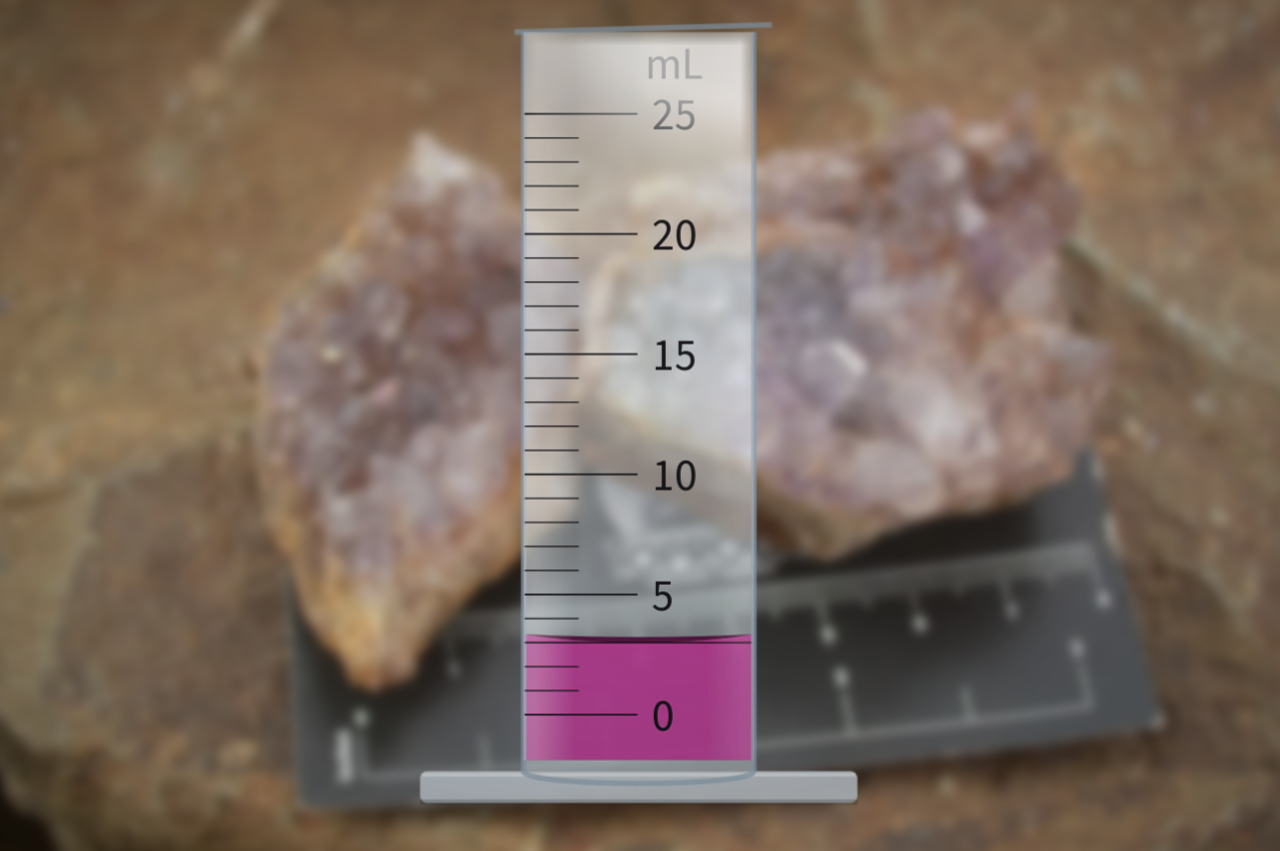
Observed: 3 (mL)
